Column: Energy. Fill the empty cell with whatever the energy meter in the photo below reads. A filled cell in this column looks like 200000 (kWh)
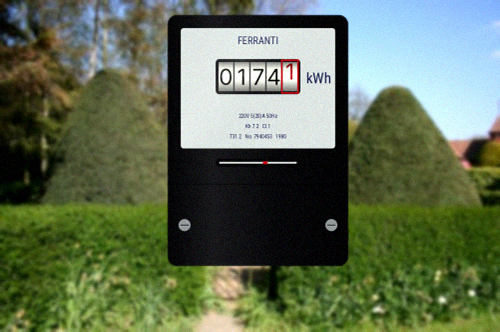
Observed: 174.1 (kWh)
